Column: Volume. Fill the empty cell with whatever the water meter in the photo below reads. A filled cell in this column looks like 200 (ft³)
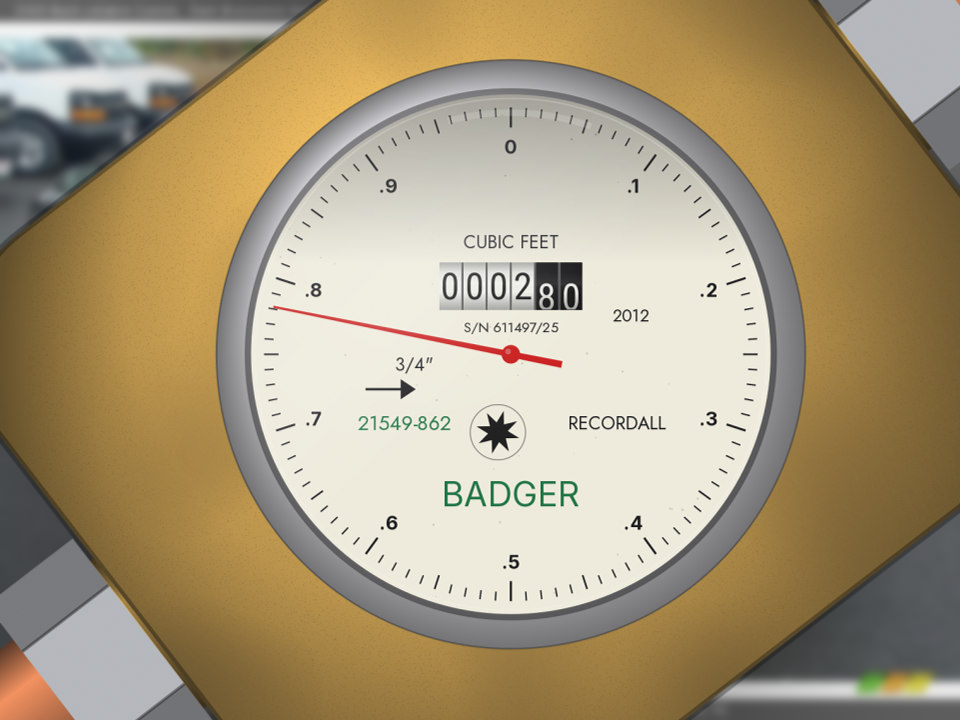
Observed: 279.78 (ft³)
